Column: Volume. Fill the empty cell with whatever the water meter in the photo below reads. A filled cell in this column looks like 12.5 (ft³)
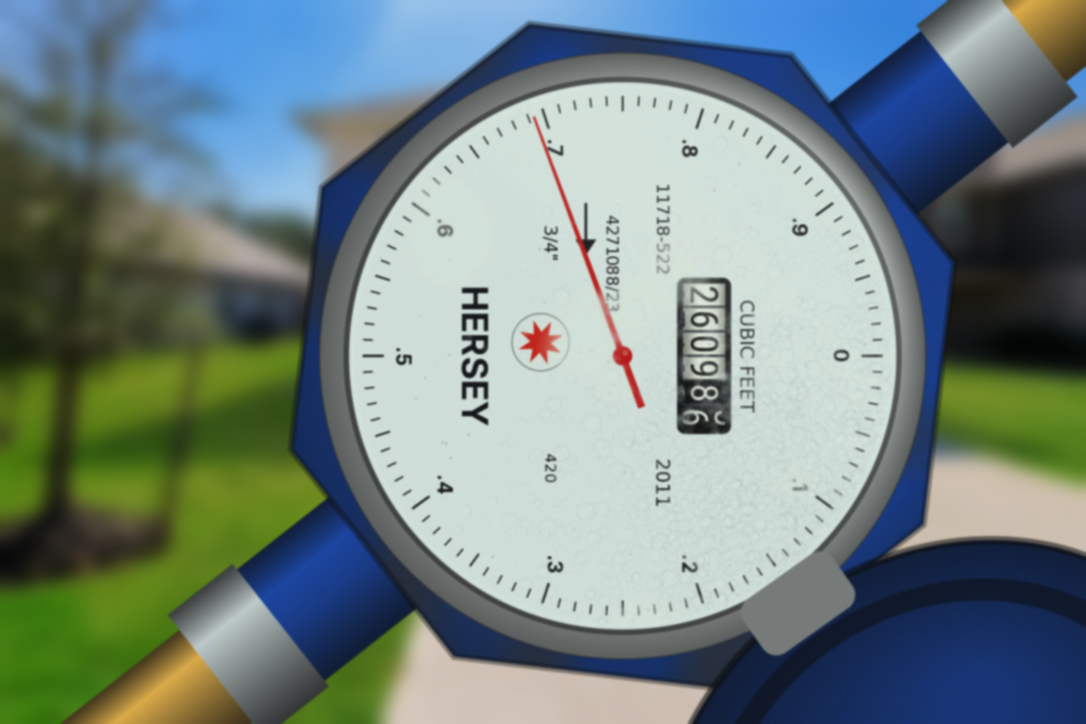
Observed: 260985.69 (ft³)
